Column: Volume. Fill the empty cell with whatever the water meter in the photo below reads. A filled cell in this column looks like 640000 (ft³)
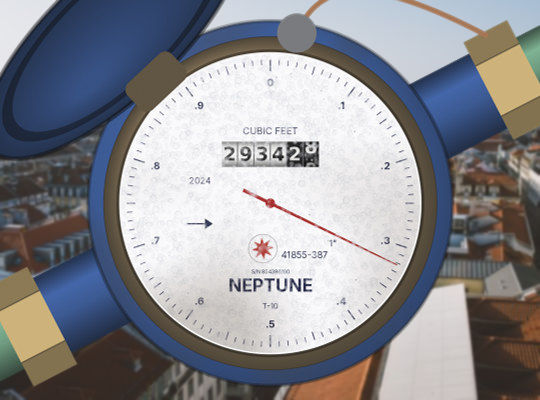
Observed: 293428.32 (ft³)
